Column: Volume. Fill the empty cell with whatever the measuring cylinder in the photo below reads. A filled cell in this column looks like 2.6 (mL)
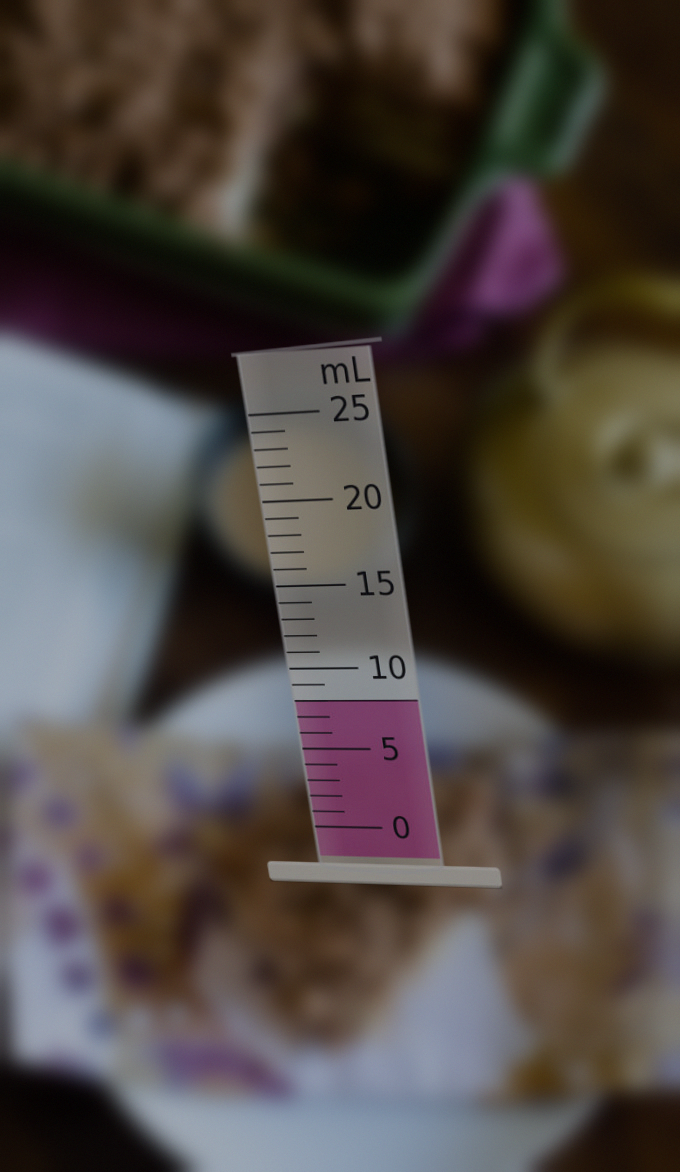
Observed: 8 (mL)
